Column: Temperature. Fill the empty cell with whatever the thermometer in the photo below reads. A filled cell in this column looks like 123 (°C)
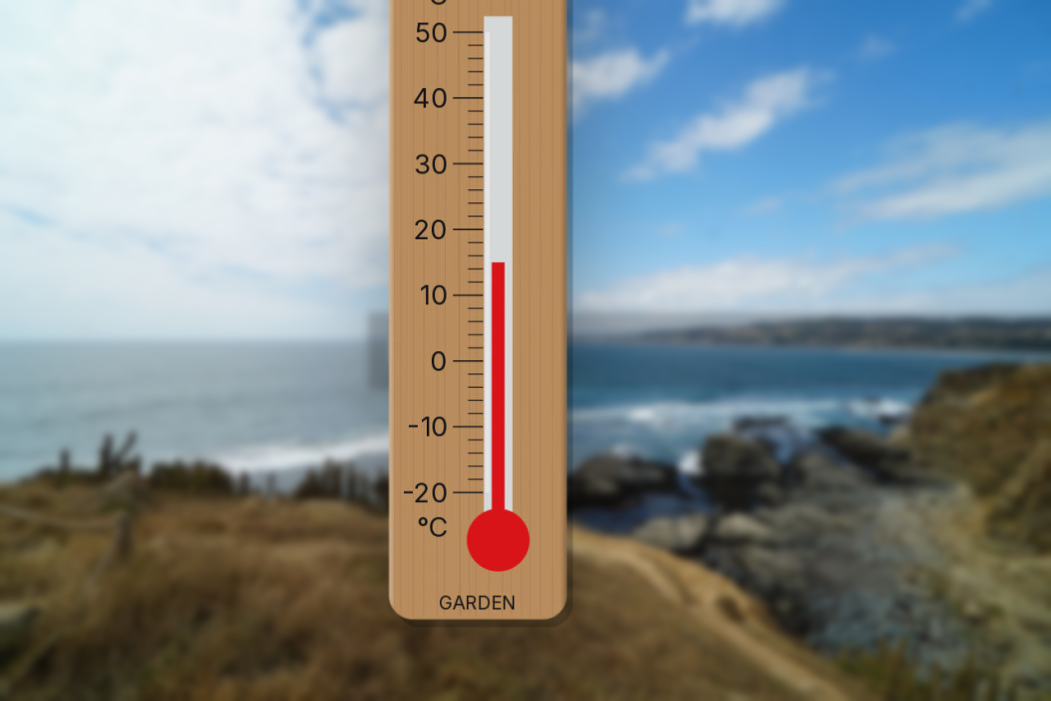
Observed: 15 (°C)
